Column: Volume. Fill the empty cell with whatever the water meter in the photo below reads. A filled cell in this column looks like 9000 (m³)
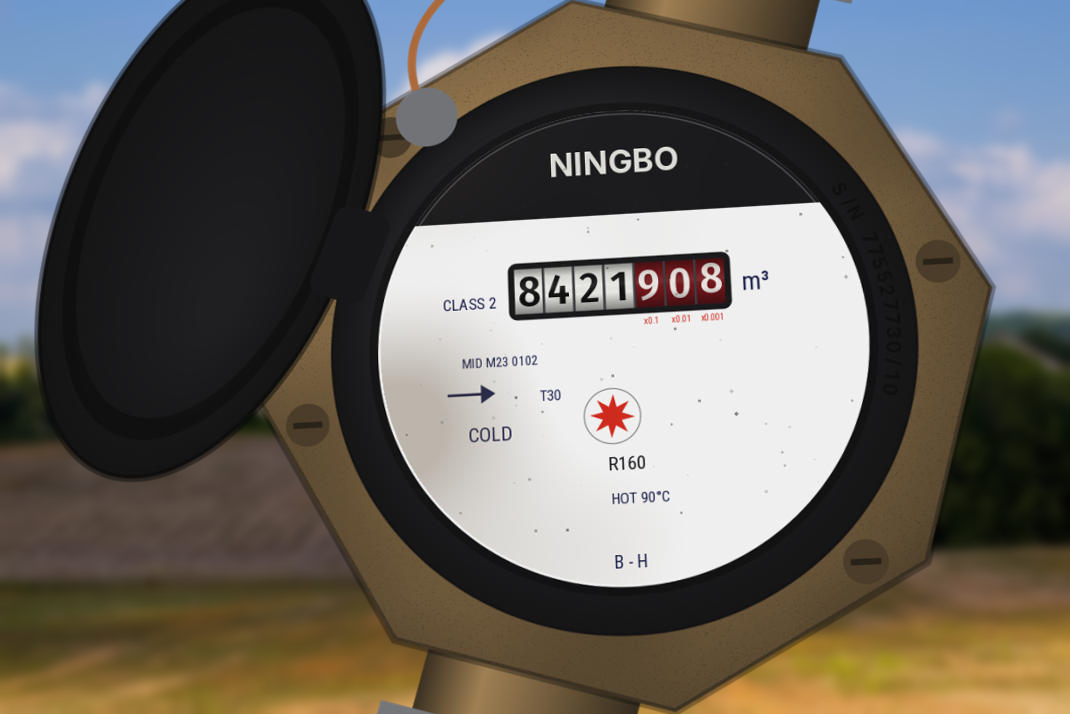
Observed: 8421.908 (m³)
